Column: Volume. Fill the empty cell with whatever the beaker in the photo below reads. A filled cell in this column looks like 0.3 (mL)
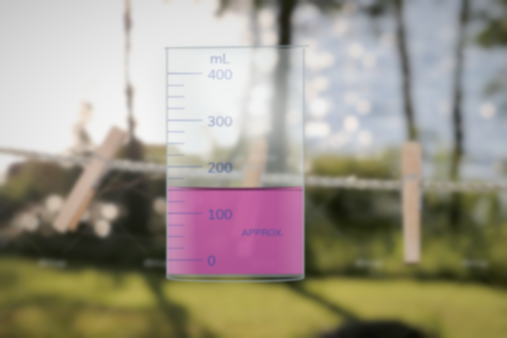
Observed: 150 (mL)
